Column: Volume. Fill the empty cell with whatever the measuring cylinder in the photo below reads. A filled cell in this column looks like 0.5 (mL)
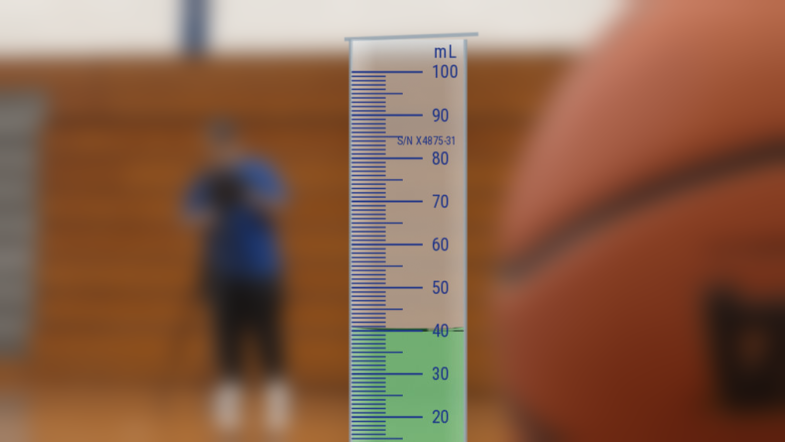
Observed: 40 (mL)
